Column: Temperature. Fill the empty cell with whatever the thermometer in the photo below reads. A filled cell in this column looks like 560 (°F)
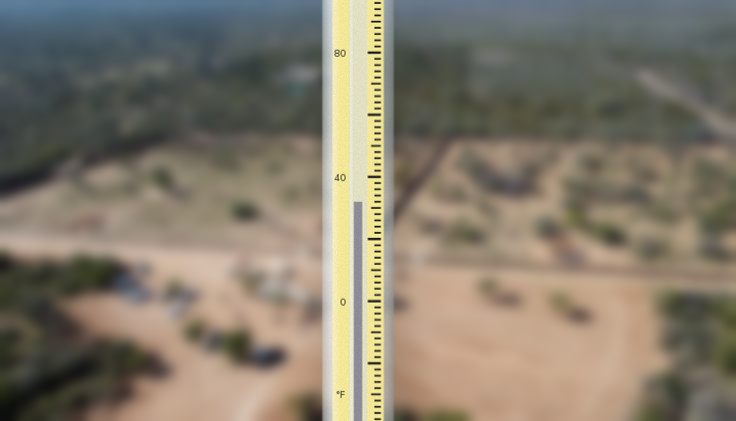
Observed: 32 (°F)
